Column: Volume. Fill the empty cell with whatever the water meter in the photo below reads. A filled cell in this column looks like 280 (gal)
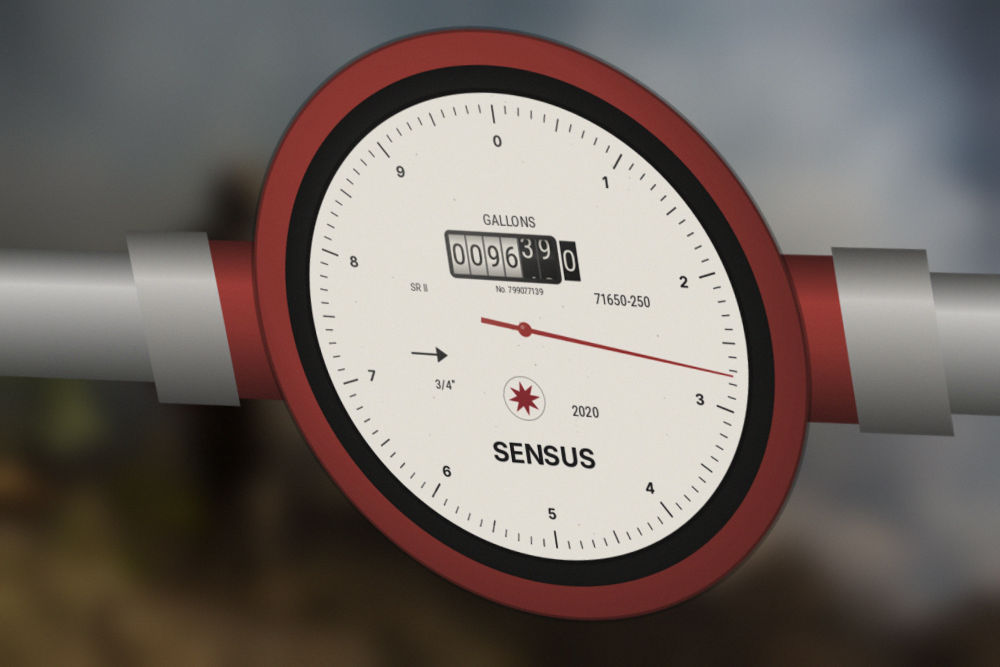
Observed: 96392.7 (gal)
